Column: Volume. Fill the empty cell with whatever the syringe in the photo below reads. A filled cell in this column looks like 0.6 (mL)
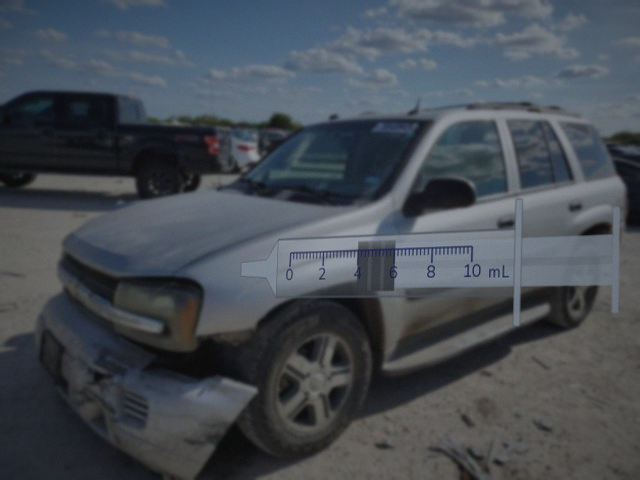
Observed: 4 (mL)
